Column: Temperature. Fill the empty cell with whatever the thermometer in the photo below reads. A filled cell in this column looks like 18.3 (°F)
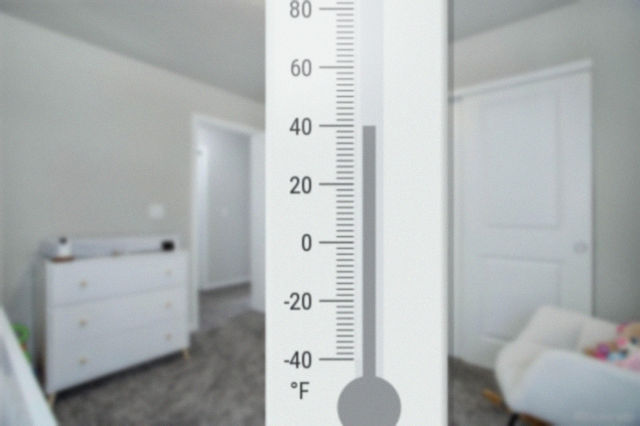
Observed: 40 (°F)
